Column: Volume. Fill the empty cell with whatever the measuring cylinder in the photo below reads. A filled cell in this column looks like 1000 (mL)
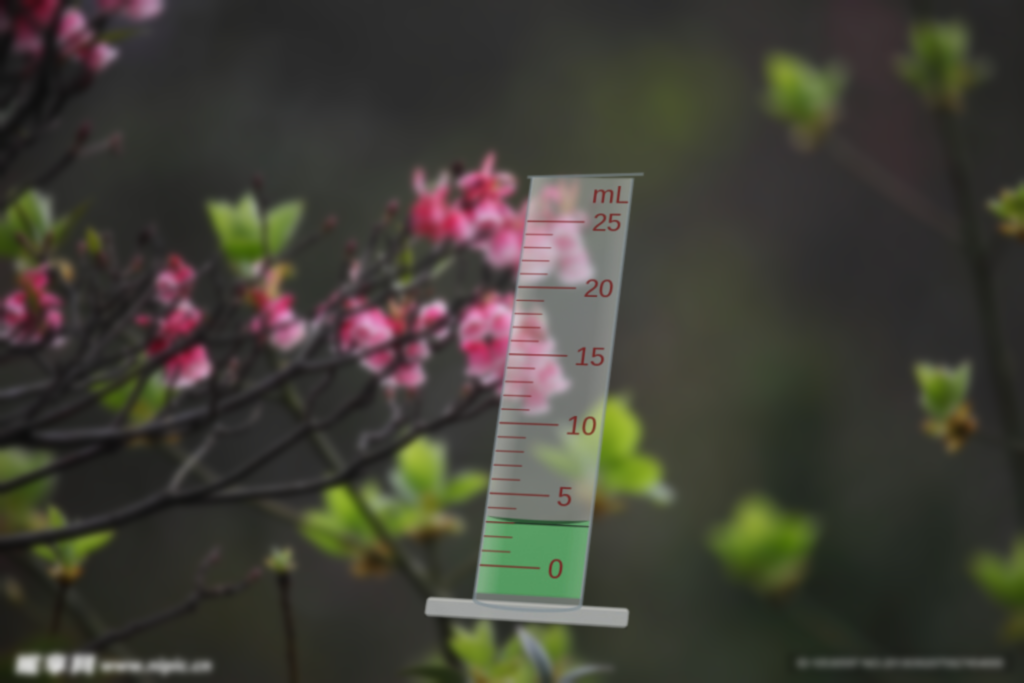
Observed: 3 (mL)
